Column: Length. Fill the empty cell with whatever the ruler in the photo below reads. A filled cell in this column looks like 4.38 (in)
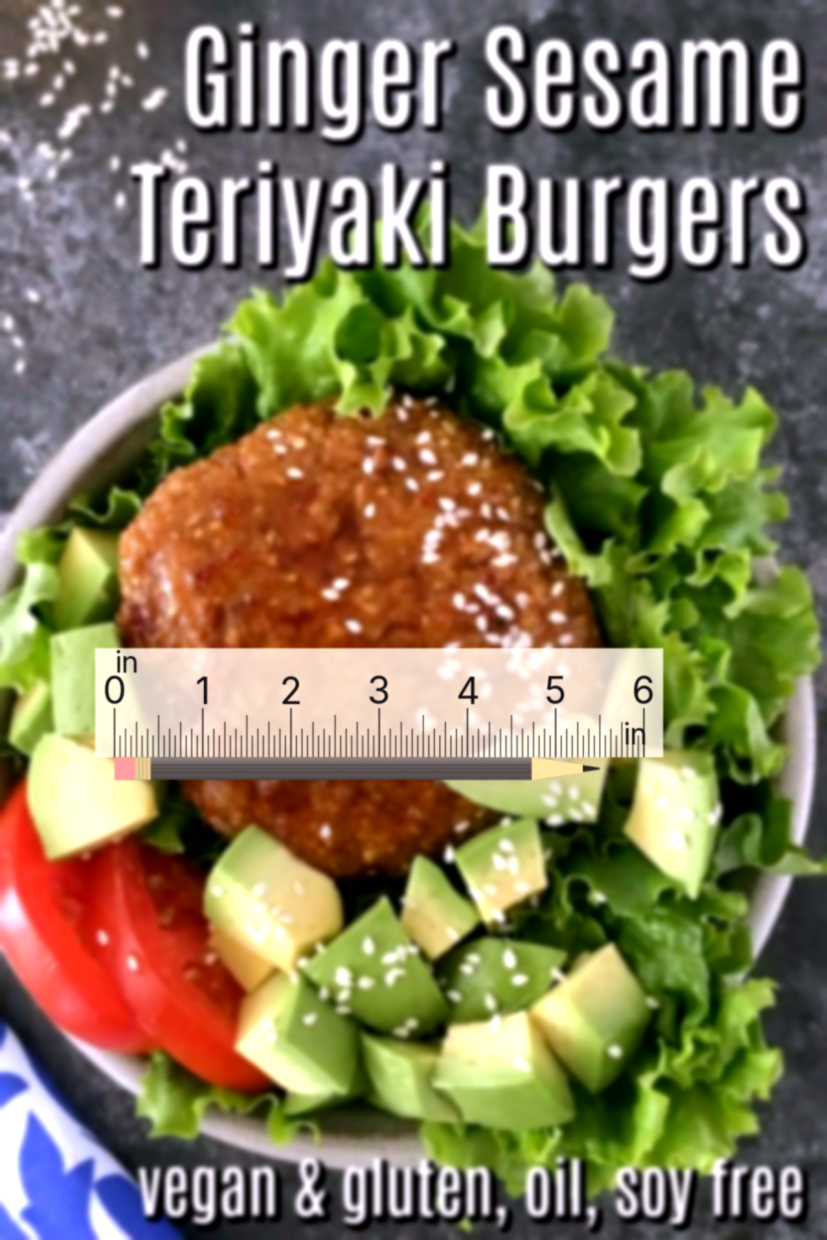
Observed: 5.5 (in)
